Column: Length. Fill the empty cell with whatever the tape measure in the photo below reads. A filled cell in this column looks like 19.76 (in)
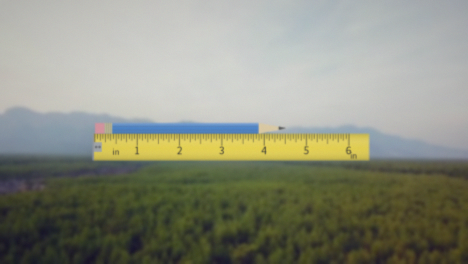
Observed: 4.5 (in)
